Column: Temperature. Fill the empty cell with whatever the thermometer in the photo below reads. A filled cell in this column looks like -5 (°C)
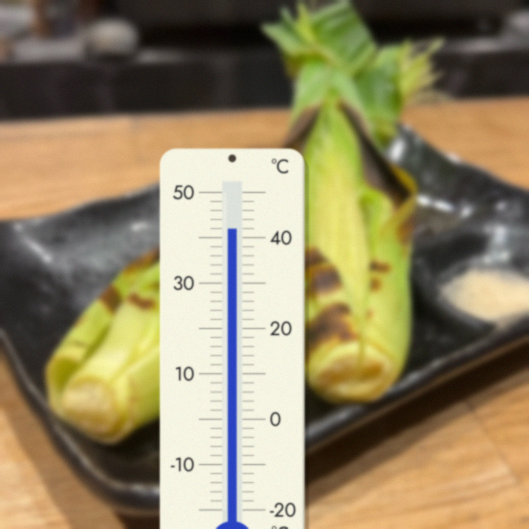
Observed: 42 (°C)
